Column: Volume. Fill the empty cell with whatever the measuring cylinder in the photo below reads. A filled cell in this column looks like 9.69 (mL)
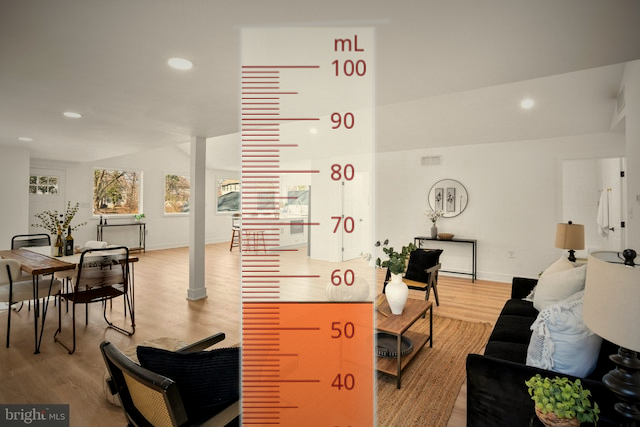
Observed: 55 (mL)
